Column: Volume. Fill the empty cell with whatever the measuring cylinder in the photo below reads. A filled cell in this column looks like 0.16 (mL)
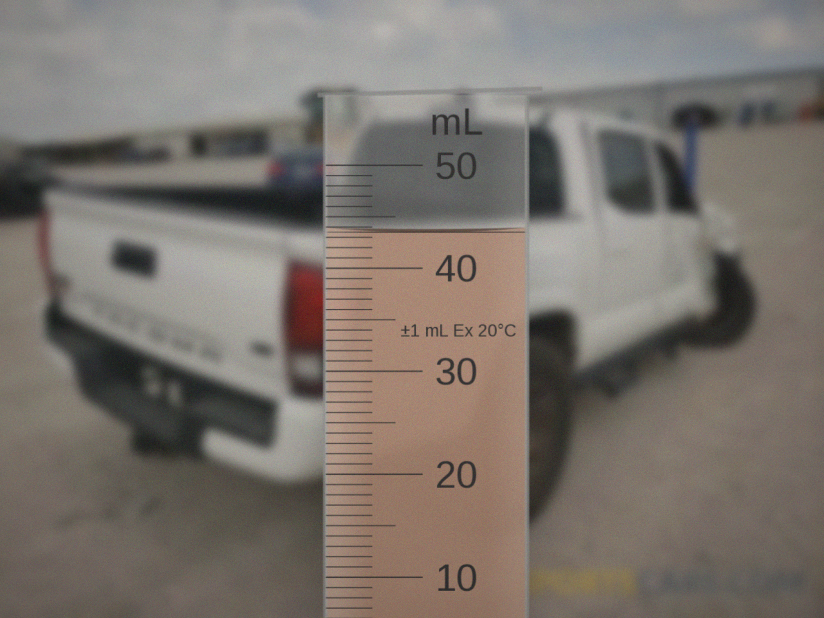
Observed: 43.5 (mL)
